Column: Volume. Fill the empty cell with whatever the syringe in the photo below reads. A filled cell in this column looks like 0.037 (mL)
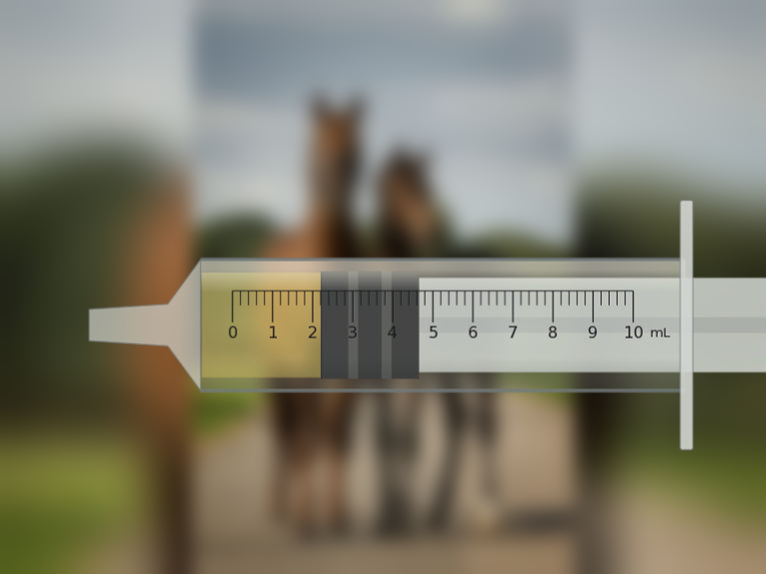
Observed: 2.2 (mL)
